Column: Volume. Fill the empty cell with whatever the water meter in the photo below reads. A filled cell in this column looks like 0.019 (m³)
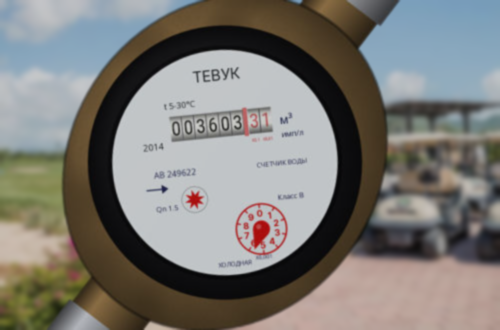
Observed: 3603.315 (m³)
